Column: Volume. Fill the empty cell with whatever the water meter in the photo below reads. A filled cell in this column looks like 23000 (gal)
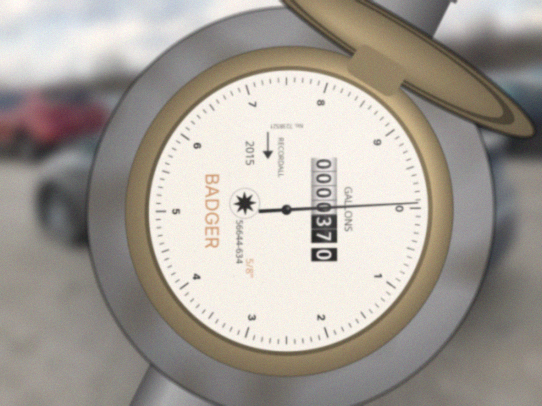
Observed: 369.9 (gal)
